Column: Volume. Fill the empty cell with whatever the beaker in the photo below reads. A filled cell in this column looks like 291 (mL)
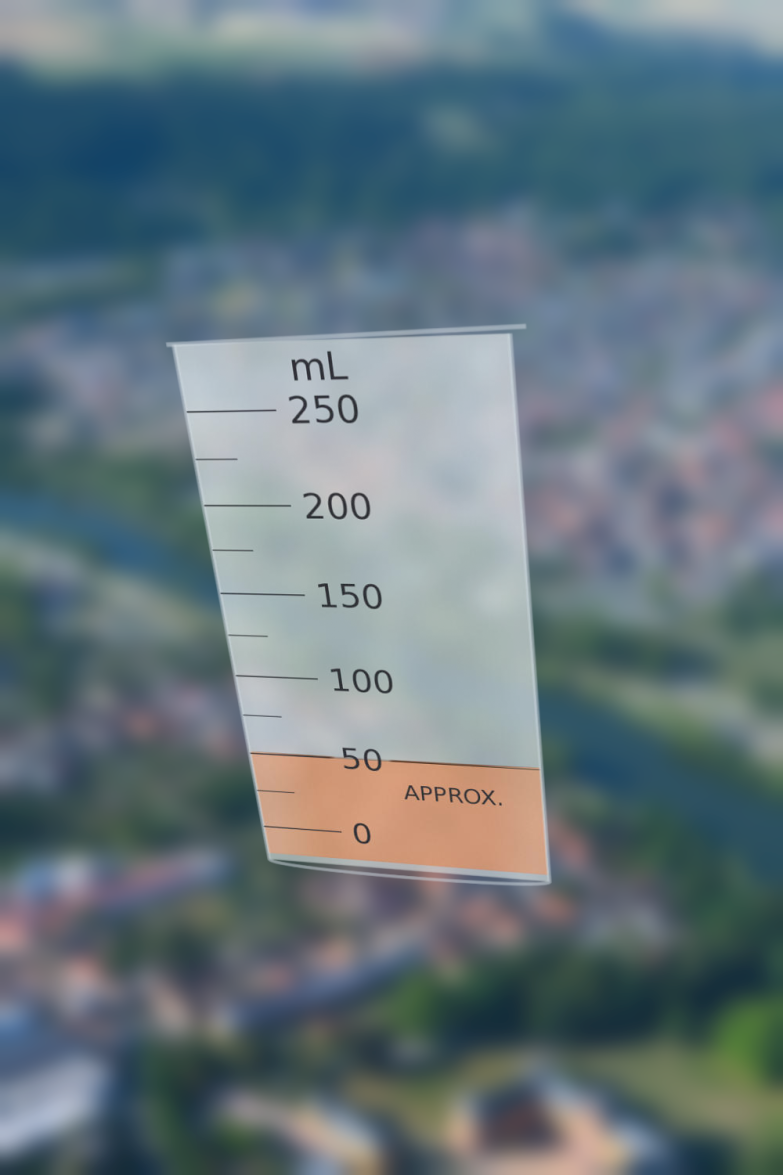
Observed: 50 (mL)
